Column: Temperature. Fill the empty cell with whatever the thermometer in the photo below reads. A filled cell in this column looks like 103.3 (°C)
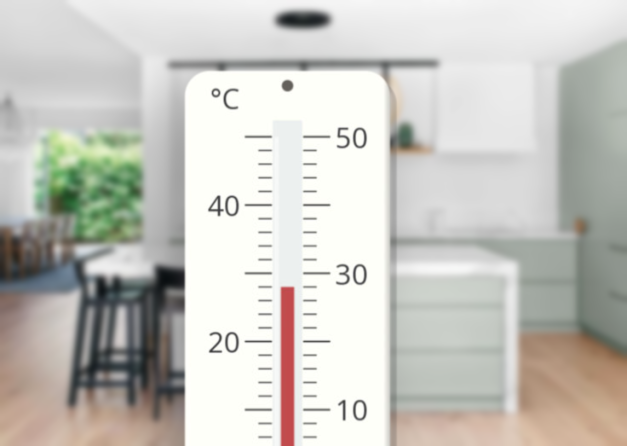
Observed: 28 (°C)
